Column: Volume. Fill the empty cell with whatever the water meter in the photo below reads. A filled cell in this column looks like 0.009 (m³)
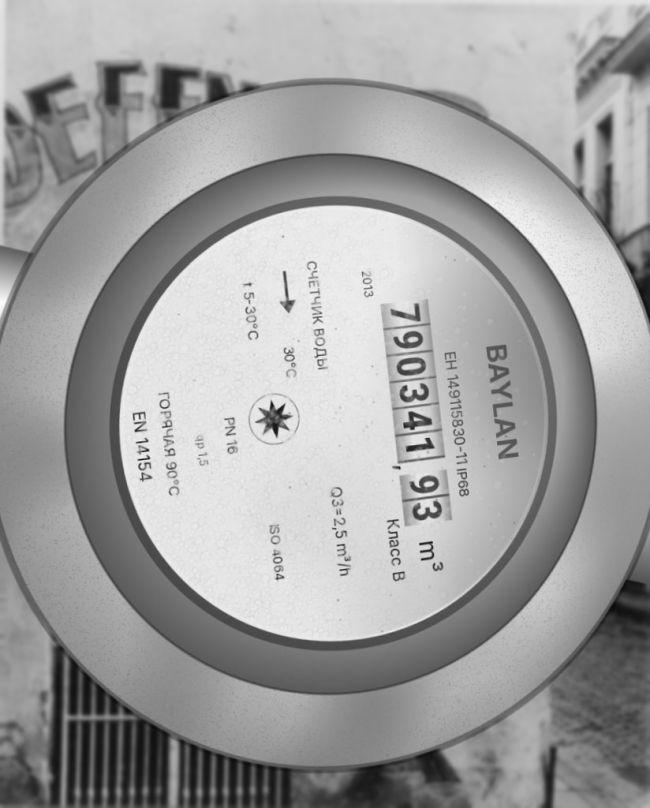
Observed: 790341.93 (m³)
